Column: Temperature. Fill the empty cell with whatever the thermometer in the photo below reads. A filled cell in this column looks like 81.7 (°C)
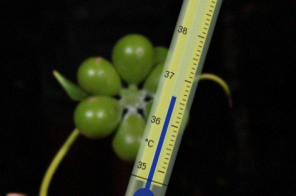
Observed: 36.6 (°C)
